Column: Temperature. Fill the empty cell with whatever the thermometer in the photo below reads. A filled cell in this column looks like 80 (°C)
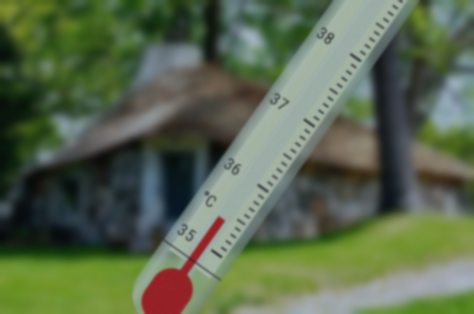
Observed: 35.4 (°C)
